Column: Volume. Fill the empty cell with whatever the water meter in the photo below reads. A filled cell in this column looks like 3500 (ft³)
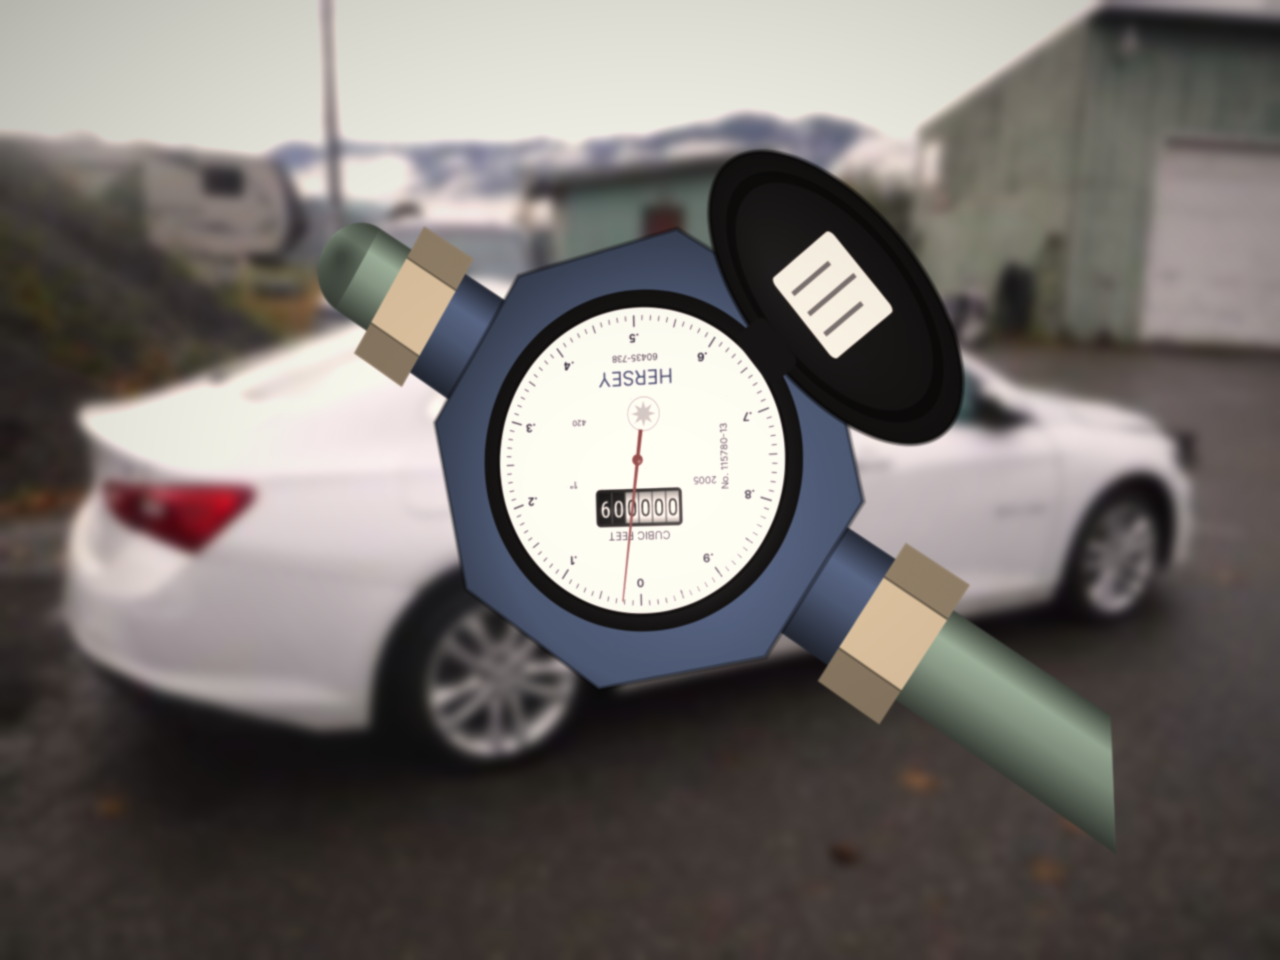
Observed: 9.02 (ft³)
